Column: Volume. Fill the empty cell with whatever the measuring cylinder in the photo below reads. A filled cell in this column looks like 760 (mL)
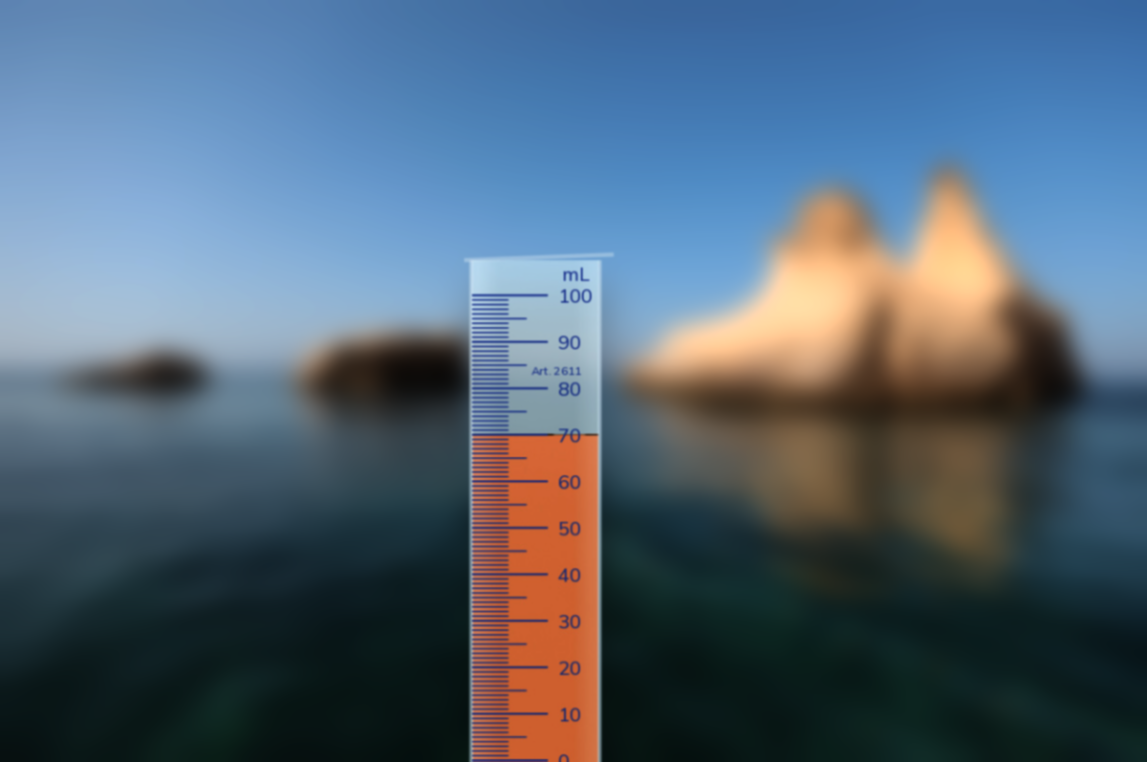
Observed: 70 (mL)
